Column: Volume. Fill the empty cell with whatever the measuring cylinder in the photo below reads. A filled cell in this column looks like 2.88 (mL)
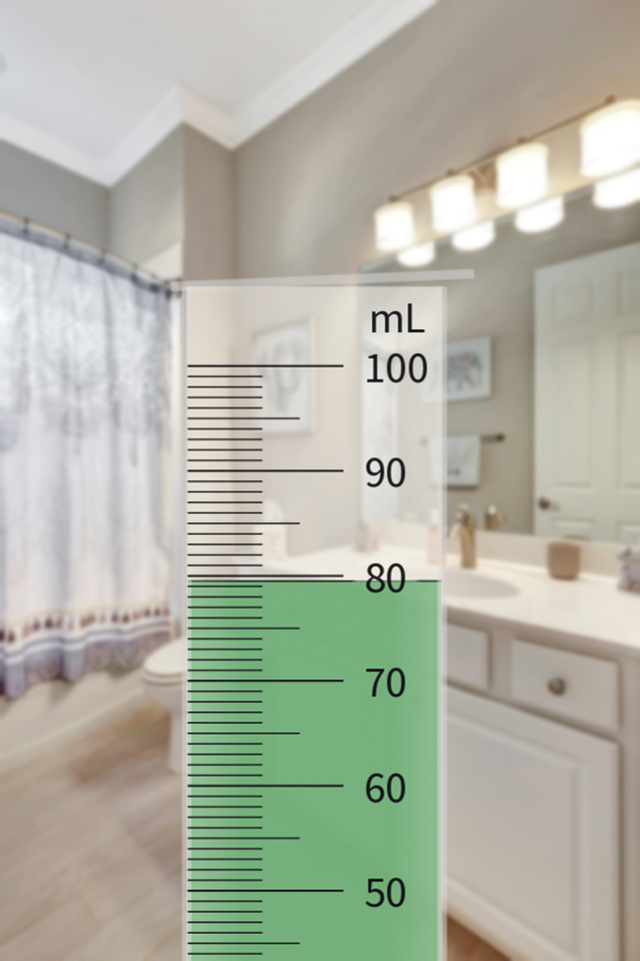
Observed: 79.5 (mL)
